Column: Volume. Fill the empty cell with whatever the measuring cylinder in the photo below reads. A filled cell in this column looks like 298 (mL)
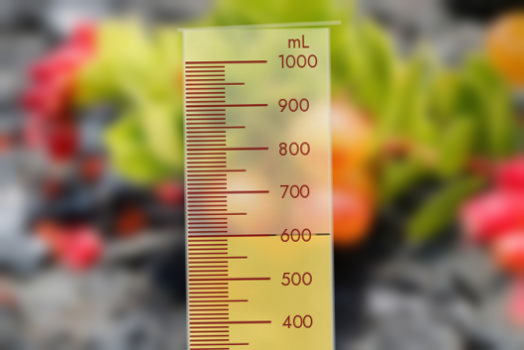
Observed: 600 (mL)
